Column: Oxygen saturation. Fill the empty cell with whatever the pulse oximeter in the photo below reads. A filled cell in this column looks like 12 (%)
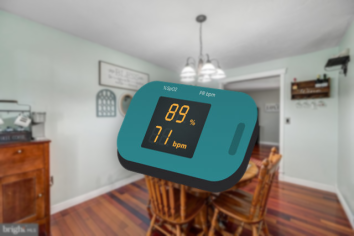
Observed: 89 (%)
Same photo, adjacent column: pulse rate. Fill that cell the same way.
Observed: 71 (bpm)
